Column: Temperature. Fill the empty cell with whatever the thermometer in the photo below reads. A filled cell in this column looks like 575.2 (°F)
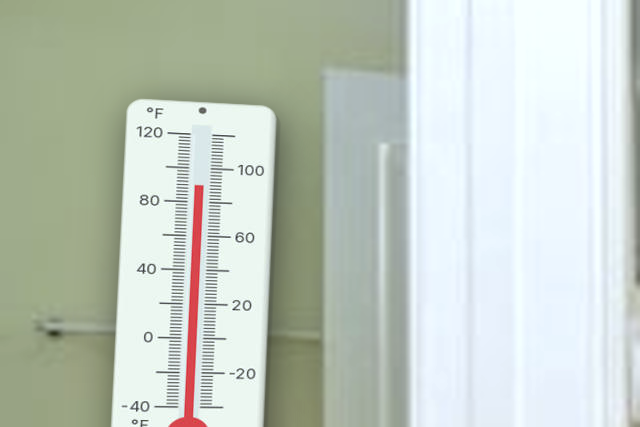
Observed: 90 (°F)
